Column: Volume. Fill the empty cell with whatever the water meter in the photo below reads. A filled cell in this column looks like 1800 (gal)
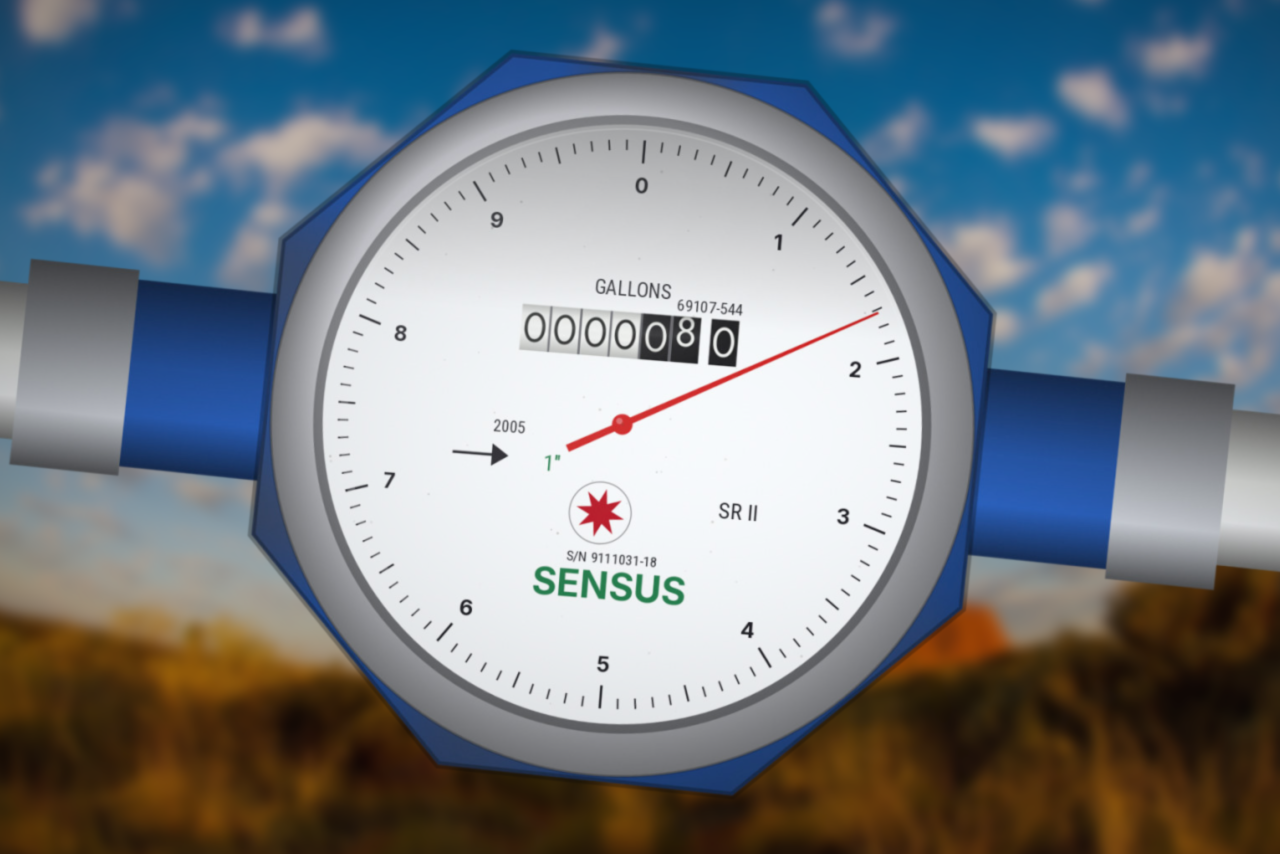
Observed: 81.7 (gal)
